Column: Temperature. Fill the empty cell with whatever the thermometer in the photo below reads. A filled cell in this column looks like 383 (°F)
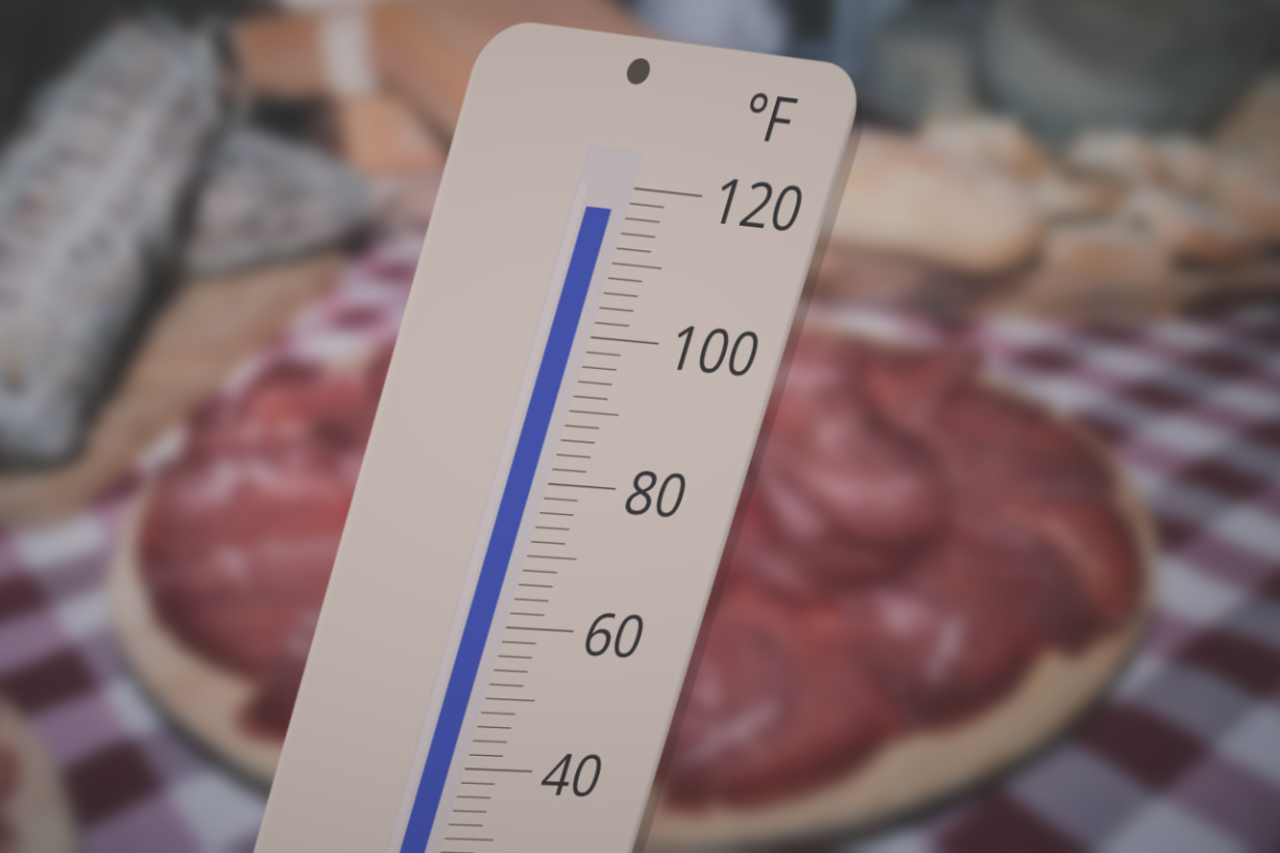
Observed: 117 (°F)
